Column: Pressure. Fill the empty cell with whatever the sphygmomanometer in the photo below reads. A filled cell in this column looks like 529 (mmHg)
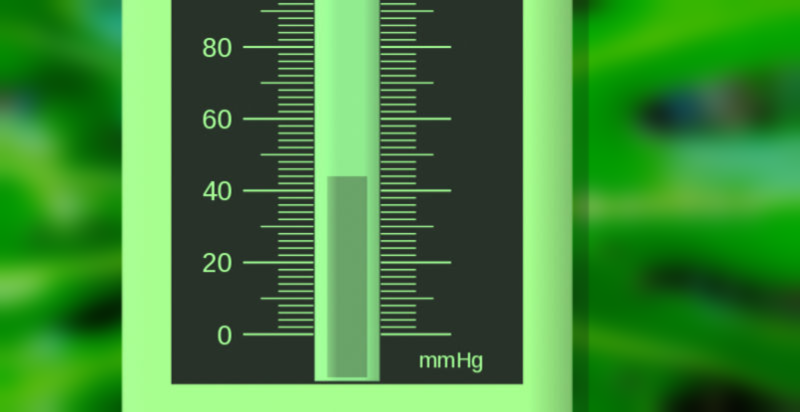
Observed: 44 (mmHg)
